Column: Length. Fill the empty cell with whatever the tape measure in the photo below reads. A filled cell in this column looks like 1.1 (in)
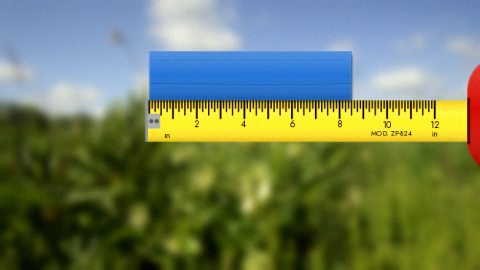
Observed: 8.5 (in)
